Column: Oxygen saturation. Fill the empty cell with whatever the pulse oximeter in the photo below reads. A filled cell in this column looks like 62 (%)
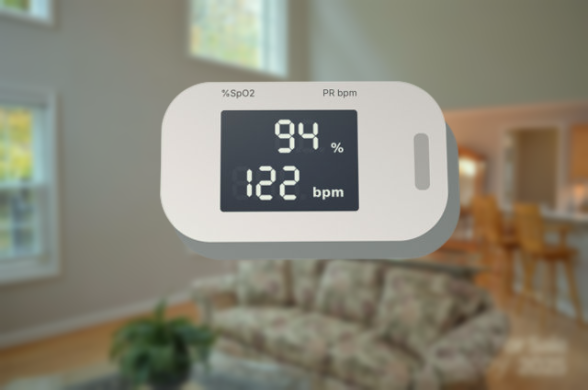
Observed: 94 (%)
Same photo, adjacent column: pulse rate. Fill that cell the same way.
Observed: 122 (bpm)
